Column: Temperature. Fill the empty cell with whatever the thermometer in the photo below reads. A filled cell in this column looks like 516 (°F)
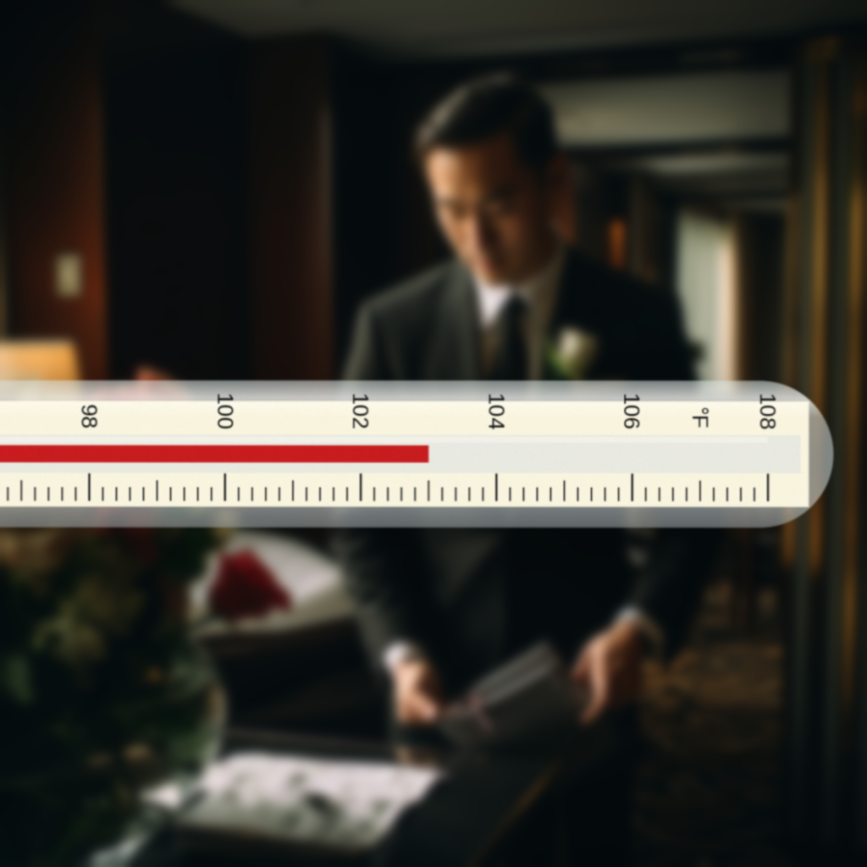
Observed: 103 (°F)
